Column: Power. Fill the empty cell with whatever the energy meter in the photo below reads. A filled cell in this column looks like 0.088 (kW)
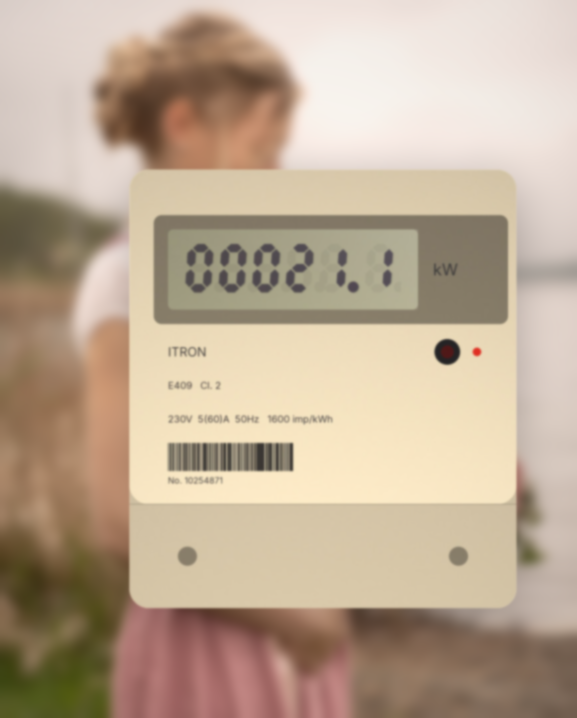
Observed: 21.1 (kW)
